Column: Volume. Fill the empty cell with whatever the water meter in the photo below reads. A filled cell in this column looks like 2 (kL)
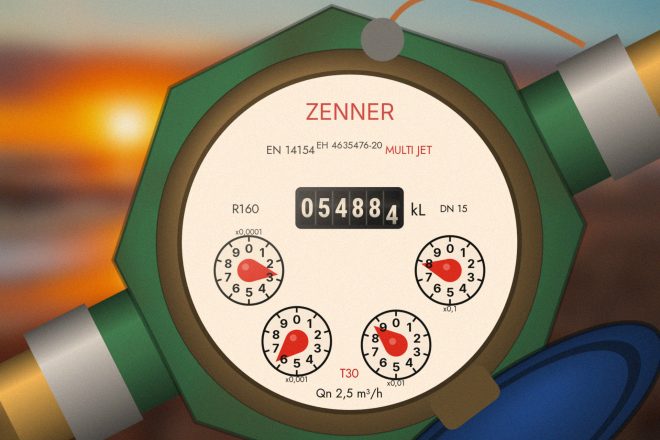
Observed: 54883.7862 (kL)
